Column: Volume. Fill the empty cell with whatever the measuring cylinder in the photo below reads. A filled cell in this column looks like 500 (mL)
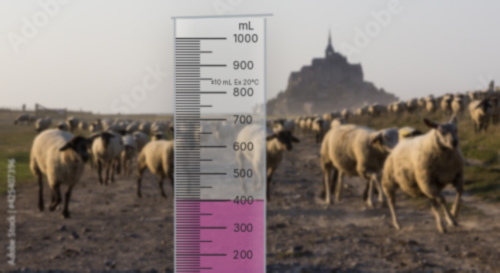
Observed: 400 (mL)
